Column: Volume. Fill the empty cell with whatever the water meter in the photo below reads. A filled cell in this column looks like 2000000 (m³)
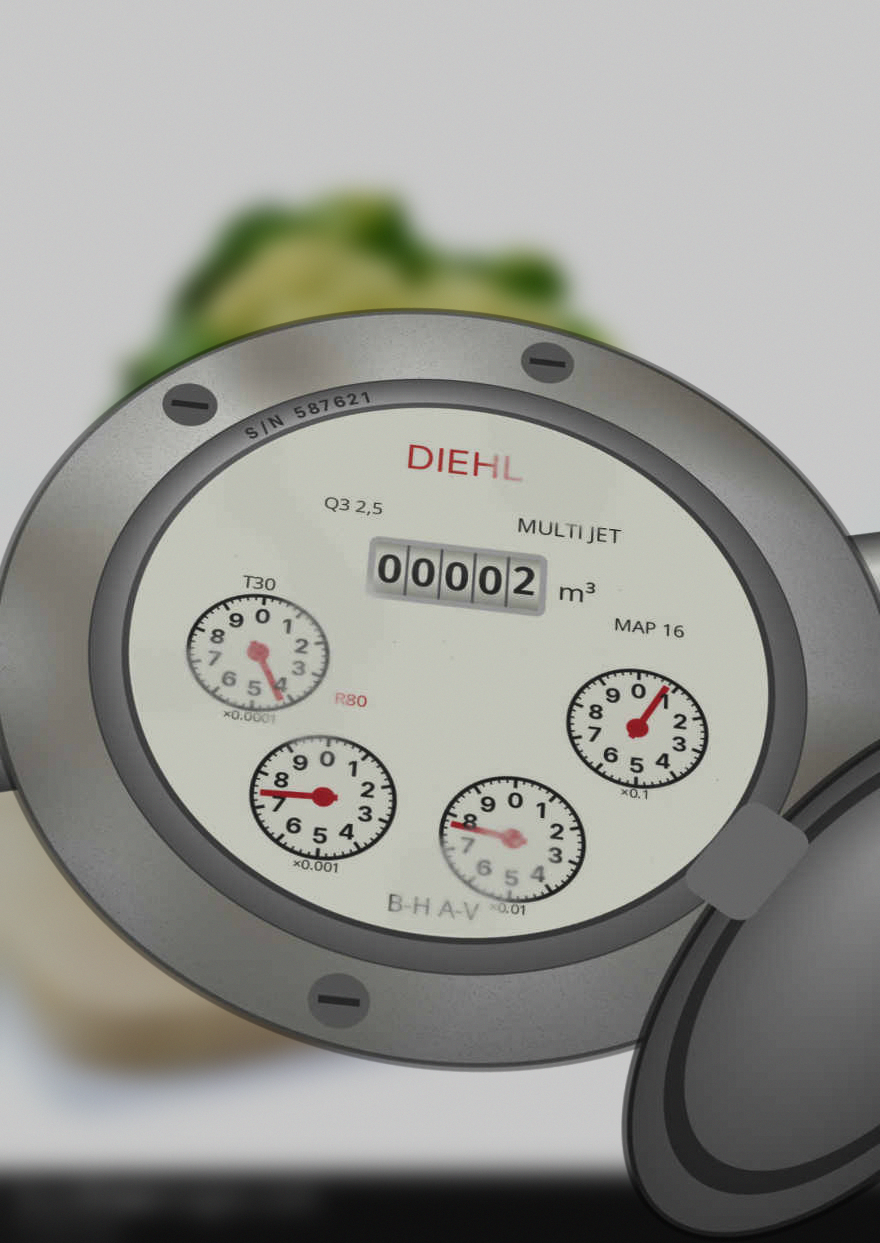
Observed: 2.0774 (m³)
